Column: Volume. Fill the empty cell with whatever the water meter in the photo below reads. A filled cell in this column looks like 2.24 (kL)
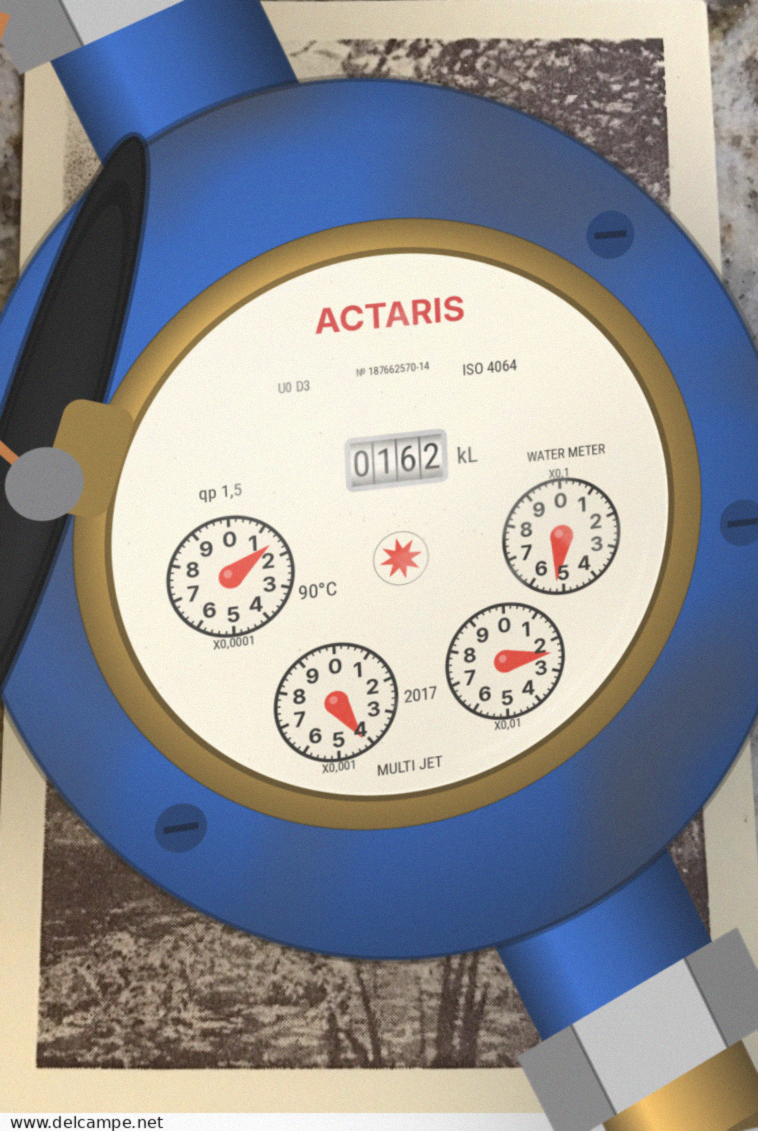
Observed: 162.5241 (kL)
